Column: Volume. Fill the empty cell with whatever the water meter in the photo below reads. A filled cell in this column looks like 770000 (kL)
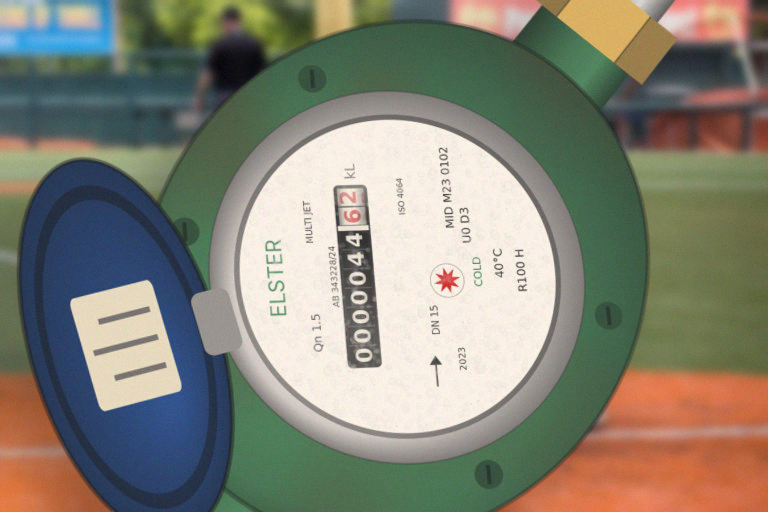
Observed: 44.62 (kL)
